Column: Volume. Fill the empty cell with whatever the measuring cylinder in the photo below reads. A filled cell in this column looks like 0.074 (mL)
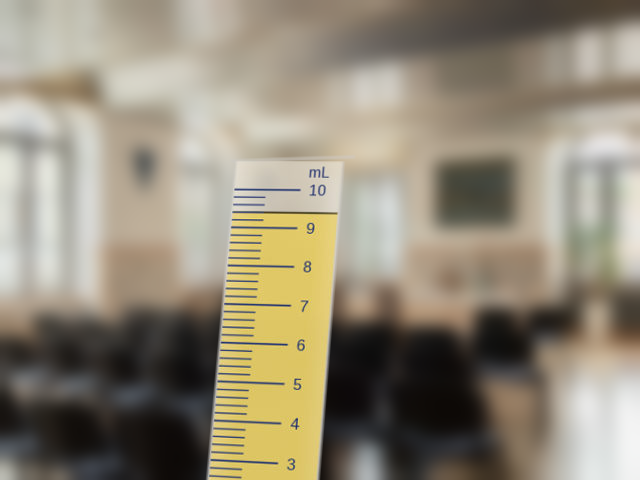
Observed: 9.4 (mL)
